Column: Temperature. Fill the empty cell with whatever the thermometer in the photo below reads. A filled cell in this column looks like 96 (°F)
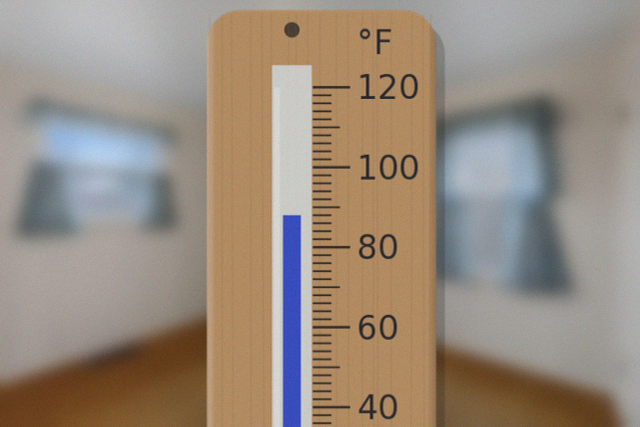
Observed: 88 (°F)
